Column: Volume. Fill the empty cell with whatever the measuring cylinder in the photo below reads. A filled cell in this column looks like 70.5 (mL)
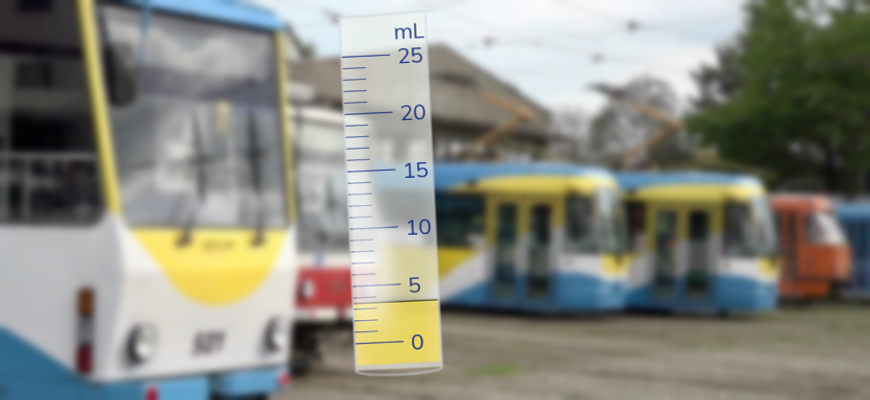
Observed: 3.5 (mL)
